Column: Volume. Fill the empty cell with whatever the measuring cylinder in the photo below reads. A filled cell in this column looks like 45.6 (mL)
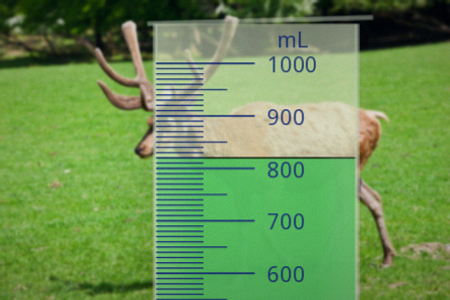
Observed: 820 (mL)
